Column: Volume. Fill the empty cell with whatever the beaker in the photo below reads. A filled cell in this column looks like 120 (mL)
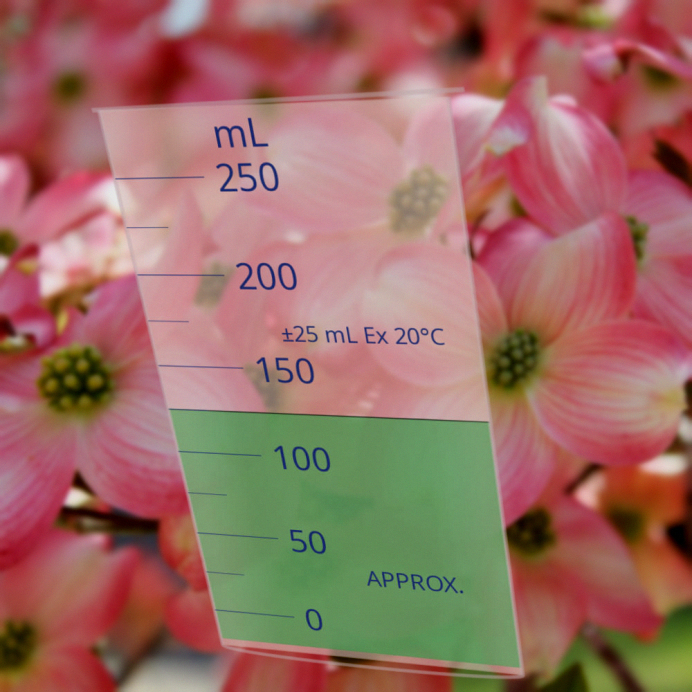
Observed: 125 (mL)
